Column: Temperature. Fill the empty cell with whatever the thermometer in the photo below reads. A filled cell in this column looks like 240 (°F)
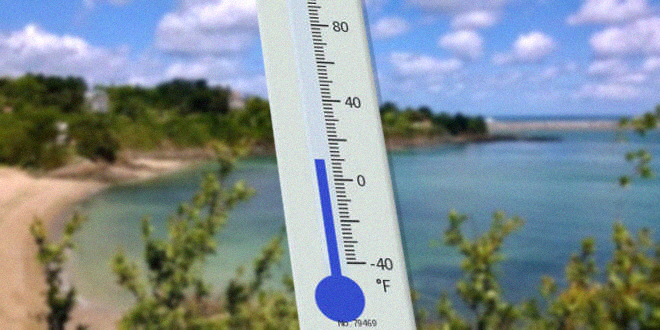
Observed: 10 (°F)
